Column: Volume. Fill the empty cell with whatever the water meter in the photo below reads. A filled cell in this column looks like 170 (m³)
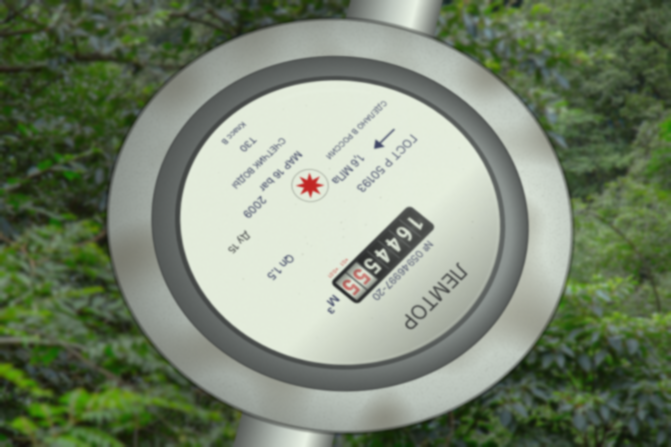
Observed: 16445.55 (m³)
